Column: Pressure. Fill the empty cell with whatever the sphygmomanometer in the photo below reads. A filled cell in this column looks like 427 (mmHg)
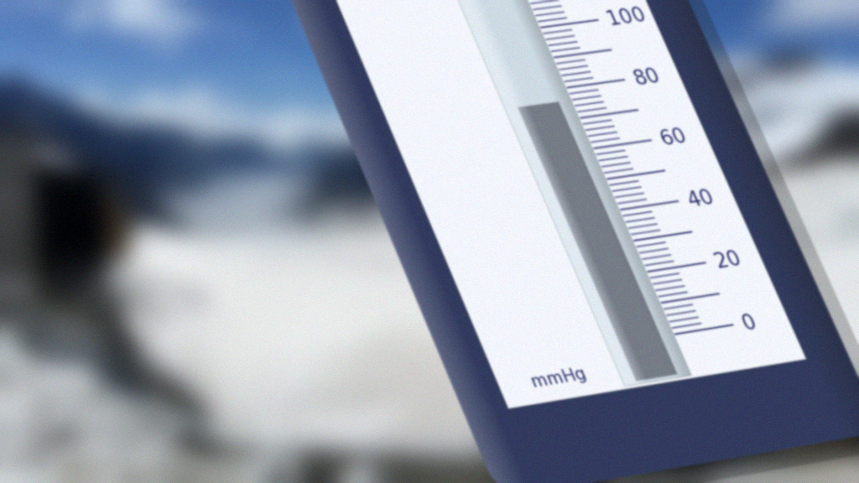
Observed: 76 (mmHg)
